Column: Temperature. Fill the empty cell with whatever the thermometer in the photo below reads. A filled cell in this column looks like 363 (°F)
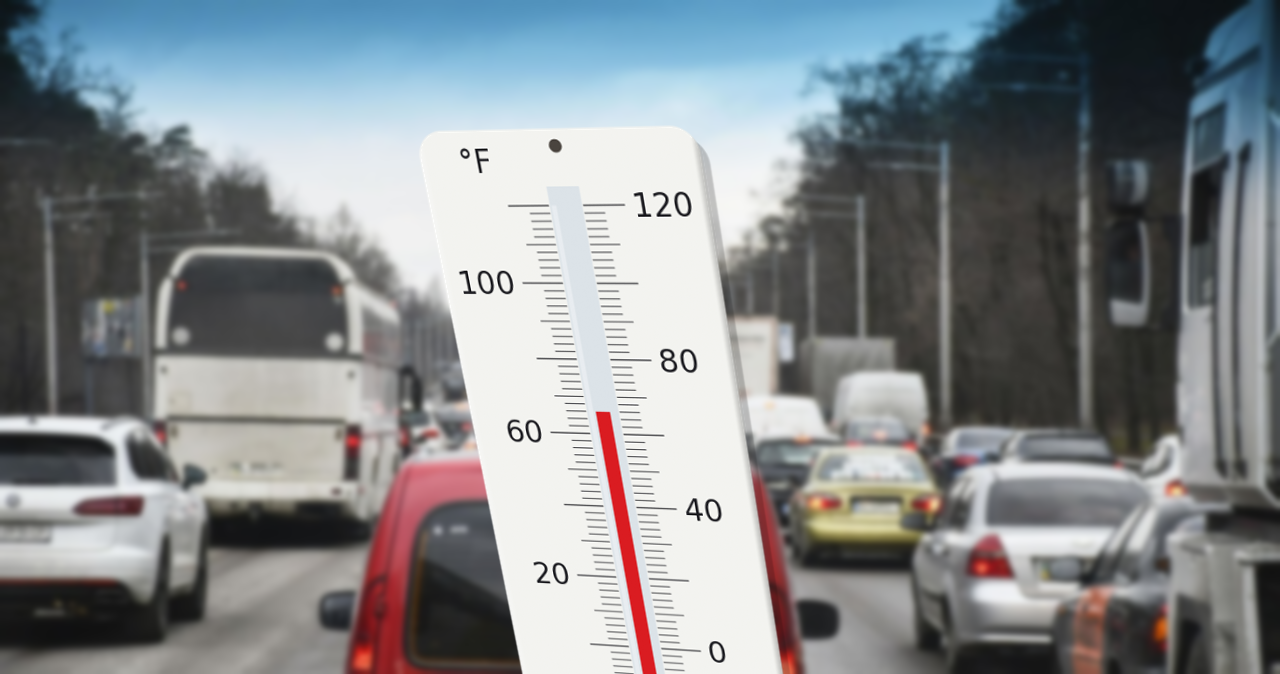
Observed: 66 (°F)
